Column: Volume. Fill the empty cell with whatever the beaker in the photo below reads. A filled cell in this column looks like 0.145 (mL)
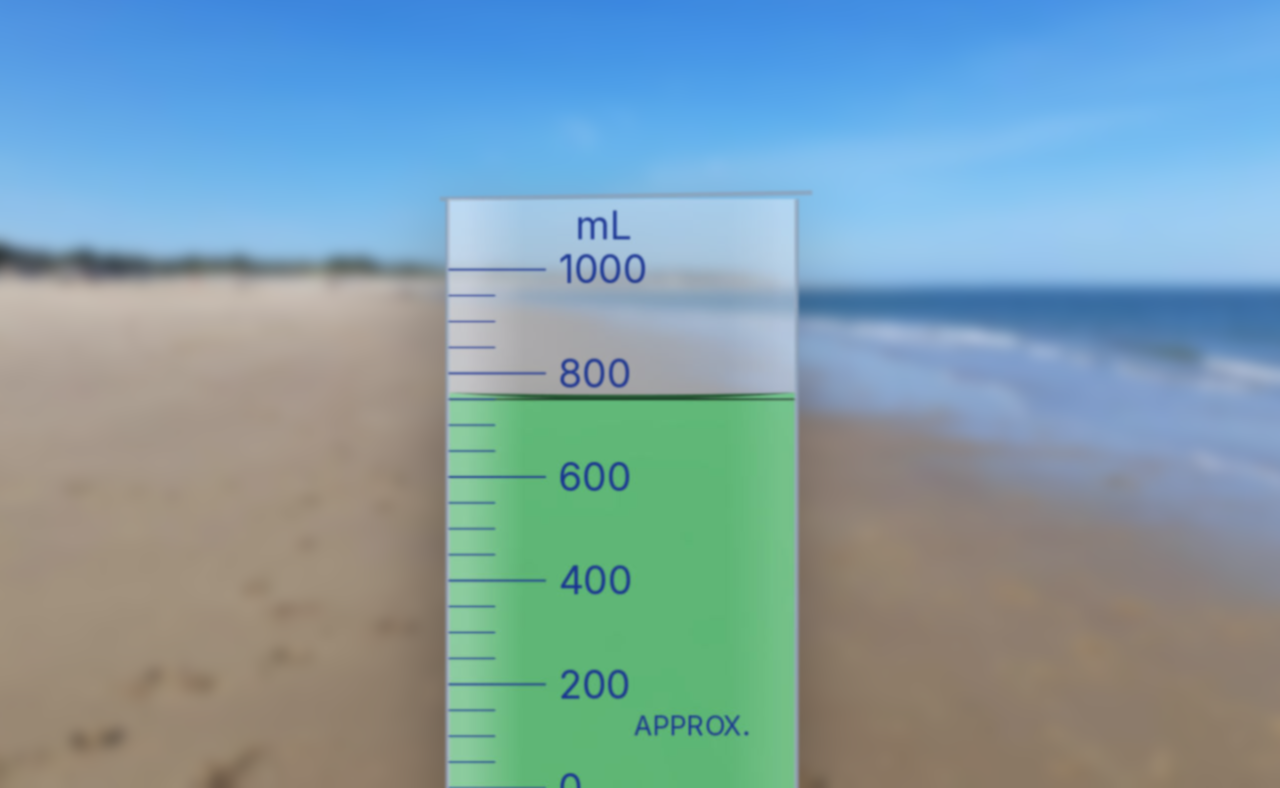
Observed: 750 (mL)
